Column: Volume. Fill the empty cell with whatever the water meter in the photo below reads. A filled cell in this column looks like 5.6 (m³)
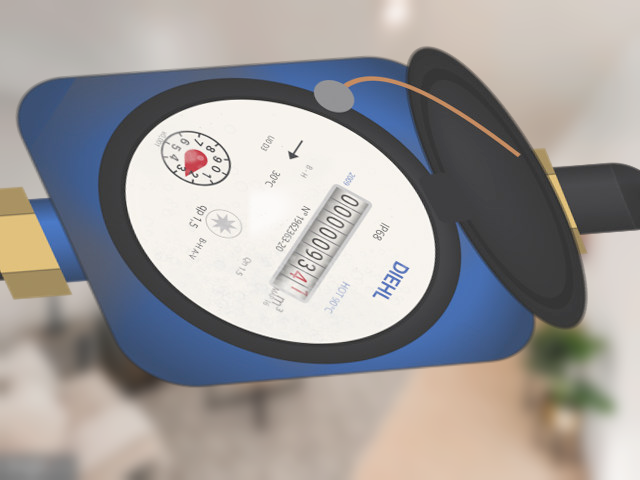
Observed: 93.412 (m³)
